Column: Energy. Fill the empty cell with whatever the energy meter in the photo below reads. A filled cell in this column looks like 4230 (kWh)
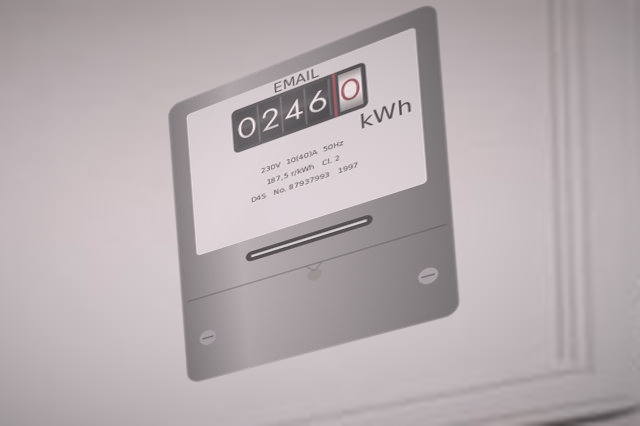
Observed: 246.0 (kWh)
